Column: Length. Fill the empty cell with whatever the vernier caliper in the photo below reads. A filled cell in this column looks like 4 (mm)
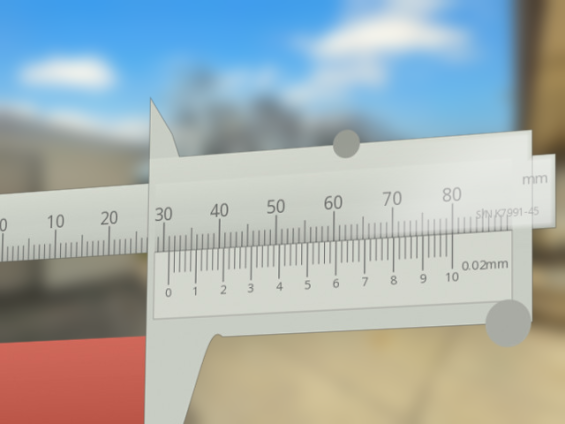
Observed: 31.0 (mm)
